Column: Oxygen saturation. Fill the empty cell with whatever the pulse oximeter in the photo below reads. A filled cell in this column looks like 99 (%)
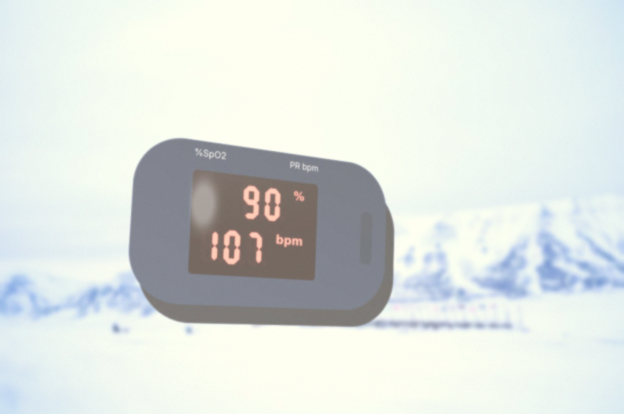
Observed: 90 (%)
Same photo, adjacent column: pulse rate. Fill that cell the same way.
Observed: 107 (bpm)
